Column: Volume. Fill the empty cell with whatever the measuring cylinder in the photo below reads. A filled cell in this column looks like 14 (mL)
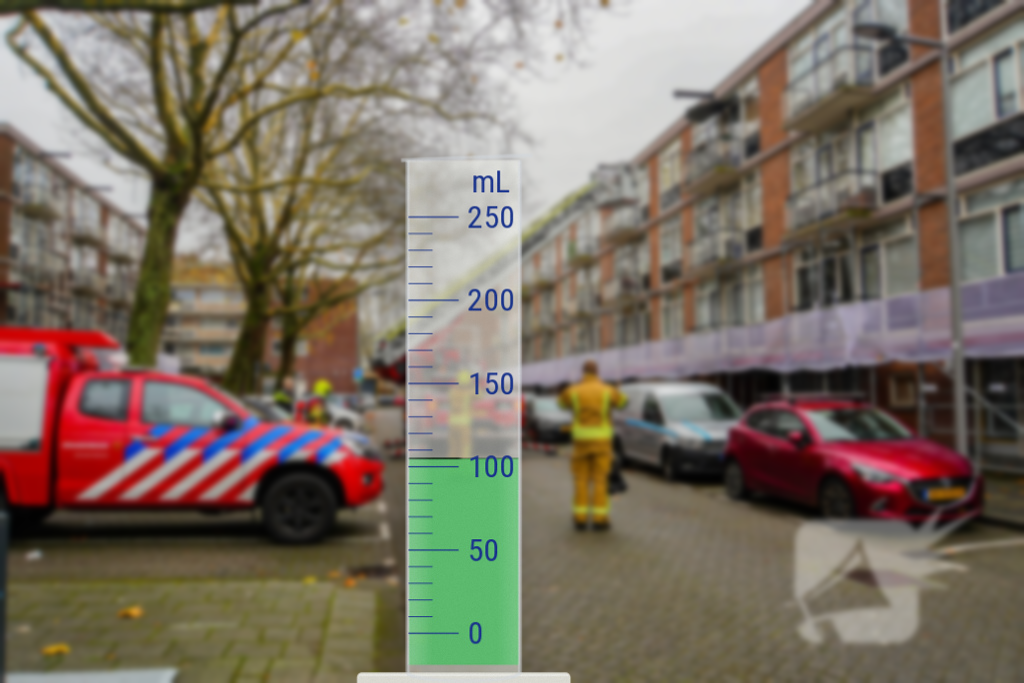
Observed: 105 (mL)
